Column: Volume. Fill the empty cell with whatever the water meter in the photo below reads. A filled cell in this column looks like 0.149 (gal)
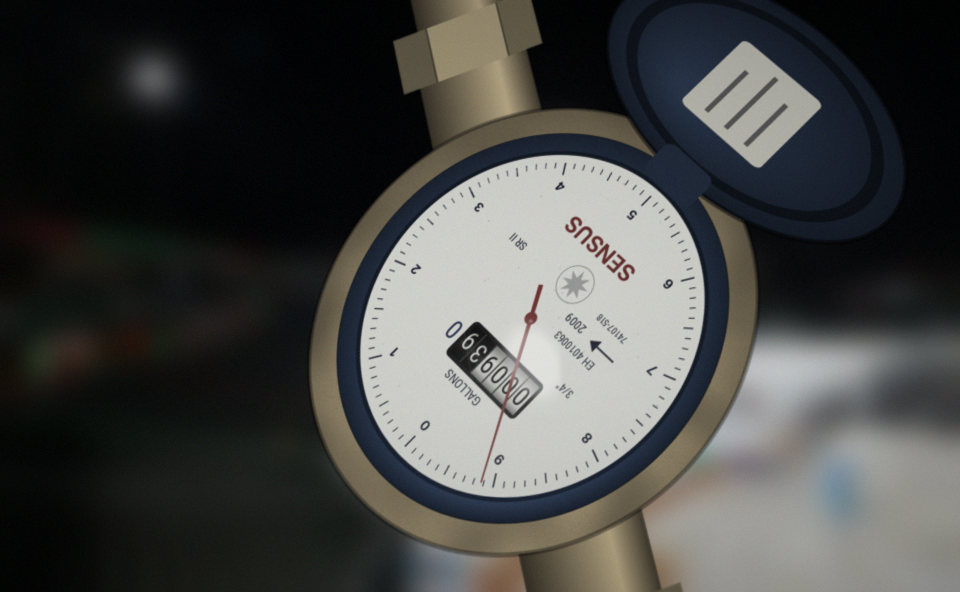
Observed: 9389.1 (gal)
